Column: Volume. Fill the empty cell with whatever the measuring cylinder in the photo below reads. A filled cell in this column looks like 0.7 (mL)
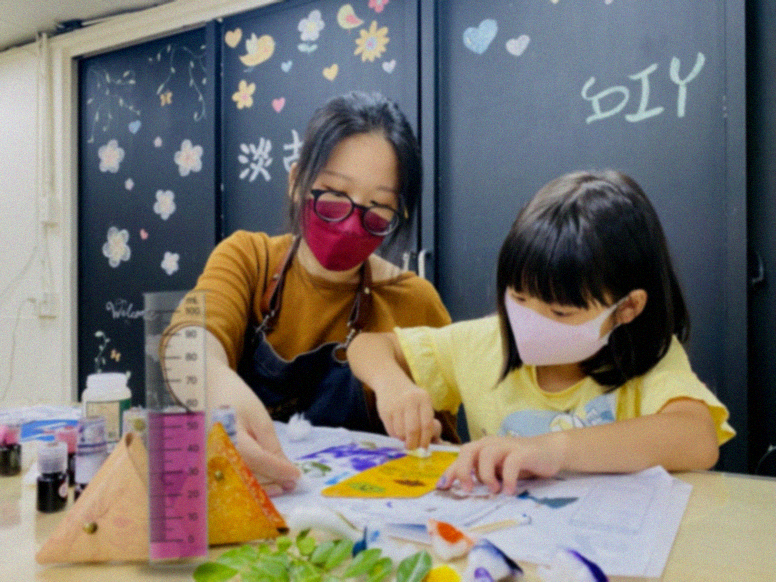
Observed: 55 (mL)
